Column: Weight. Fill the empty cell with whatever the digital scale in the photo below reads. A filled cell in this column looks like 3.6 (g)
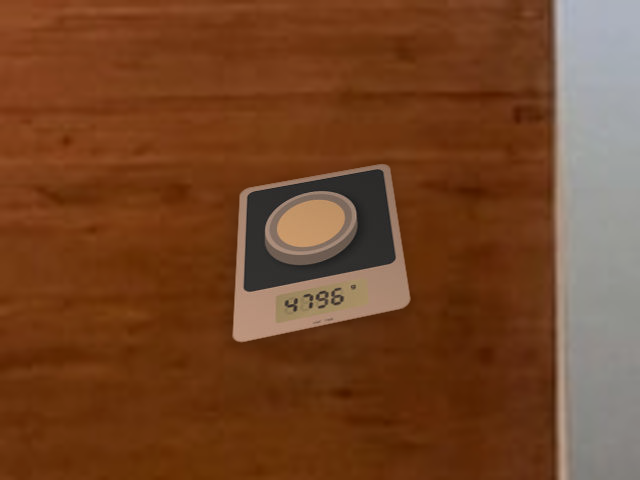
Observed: 4796 (g)
